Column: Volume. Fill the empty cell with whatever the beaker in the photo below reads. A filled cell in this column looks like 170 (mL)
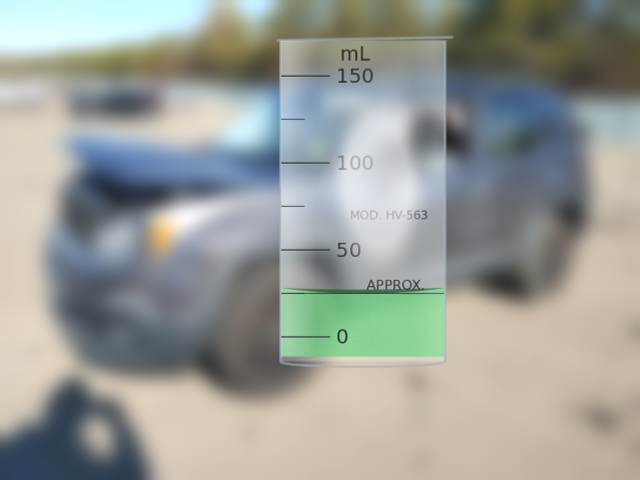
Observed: 25 (mL)
